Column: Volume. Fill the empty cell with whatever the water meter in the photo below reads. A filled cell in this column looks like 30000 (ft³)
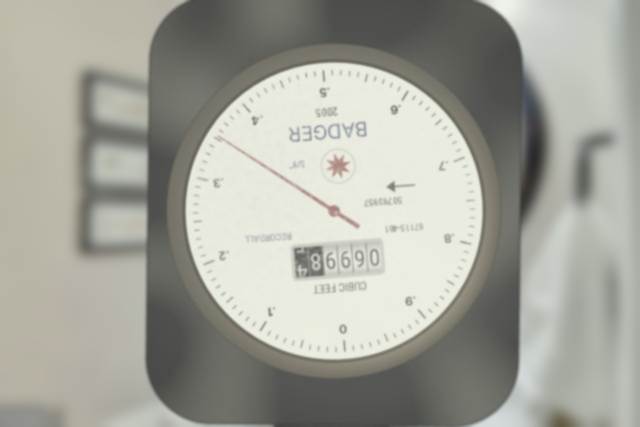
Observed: 69984.35 (ft³)
